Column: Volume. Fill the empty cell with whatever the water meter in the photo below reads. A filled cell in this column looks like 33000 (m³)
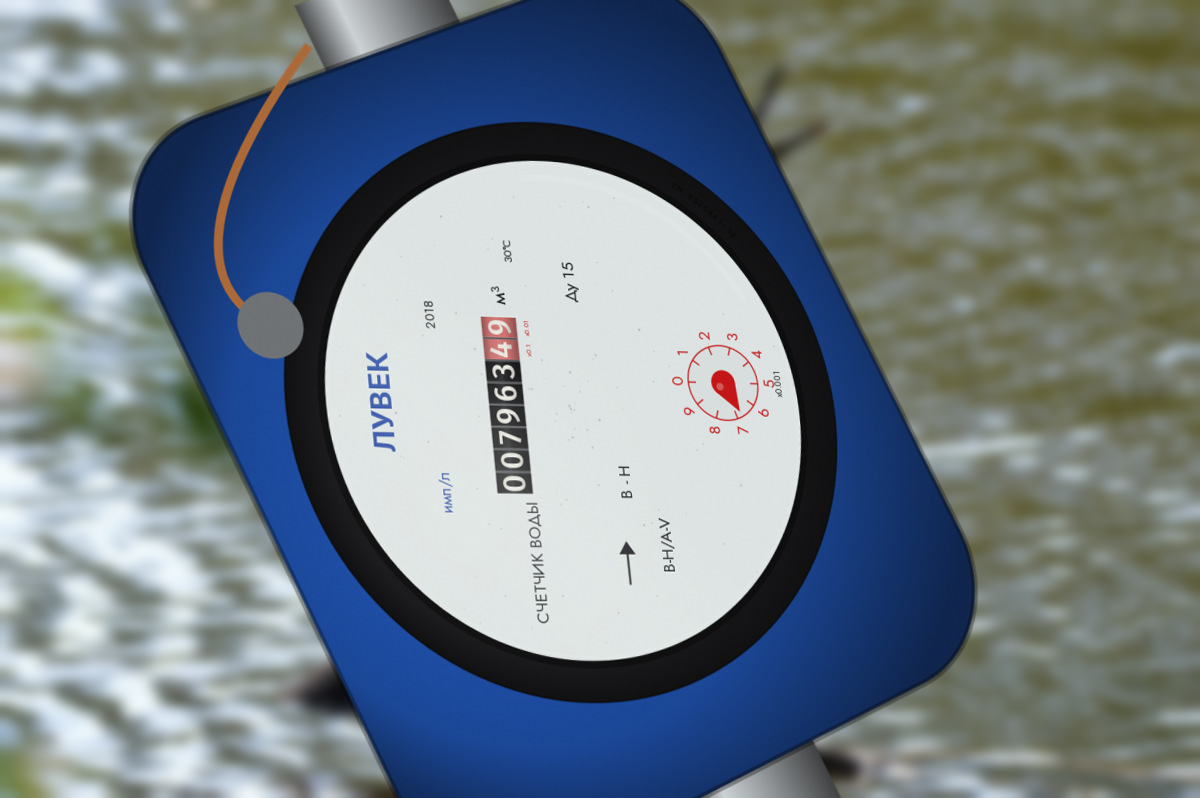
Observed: 7963.496 (m³)
